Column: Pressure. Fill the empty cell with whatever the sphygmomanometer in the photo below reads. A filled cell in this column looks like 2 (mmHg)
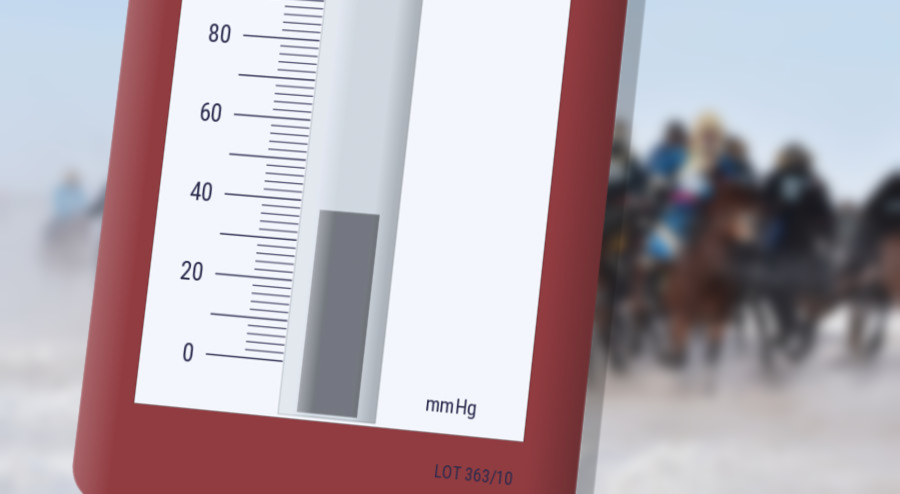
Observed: 38 (mmHg)
